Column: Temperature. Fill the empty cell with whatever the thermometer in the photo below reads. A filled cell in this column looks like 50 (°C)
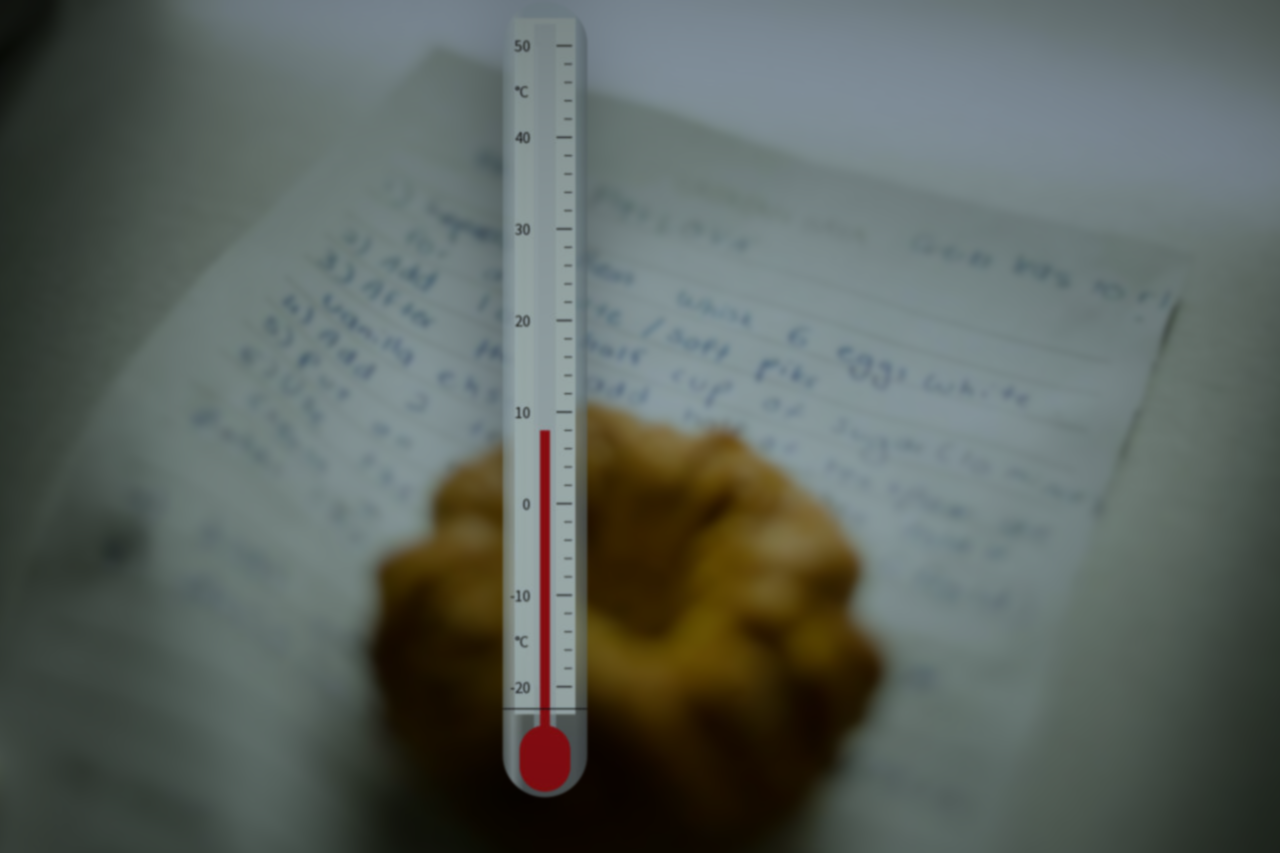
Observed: 8 (°C)
